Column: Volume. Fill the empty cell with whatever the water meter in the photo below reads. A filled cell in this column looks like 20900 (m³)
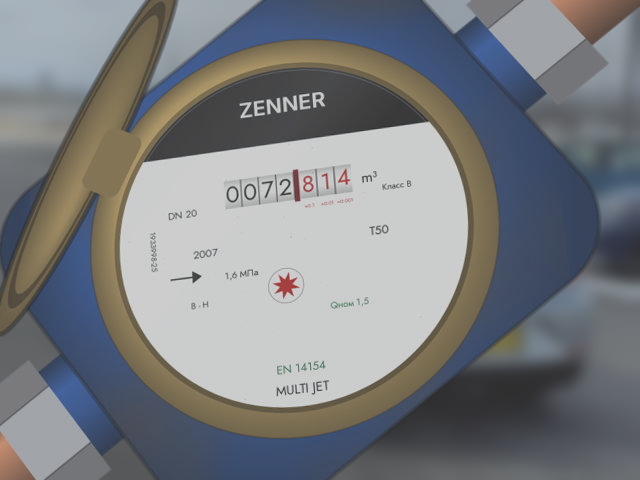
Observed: 72.814 (m³)
